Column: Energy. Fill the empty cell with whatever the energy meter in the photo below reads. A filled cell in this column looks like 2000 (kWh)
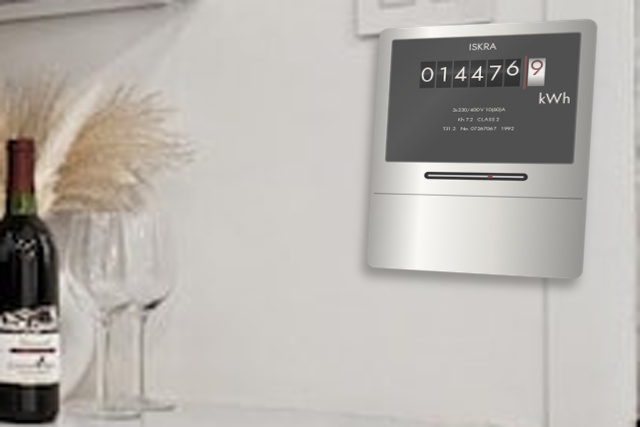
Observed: 14476.9 (kWh)
